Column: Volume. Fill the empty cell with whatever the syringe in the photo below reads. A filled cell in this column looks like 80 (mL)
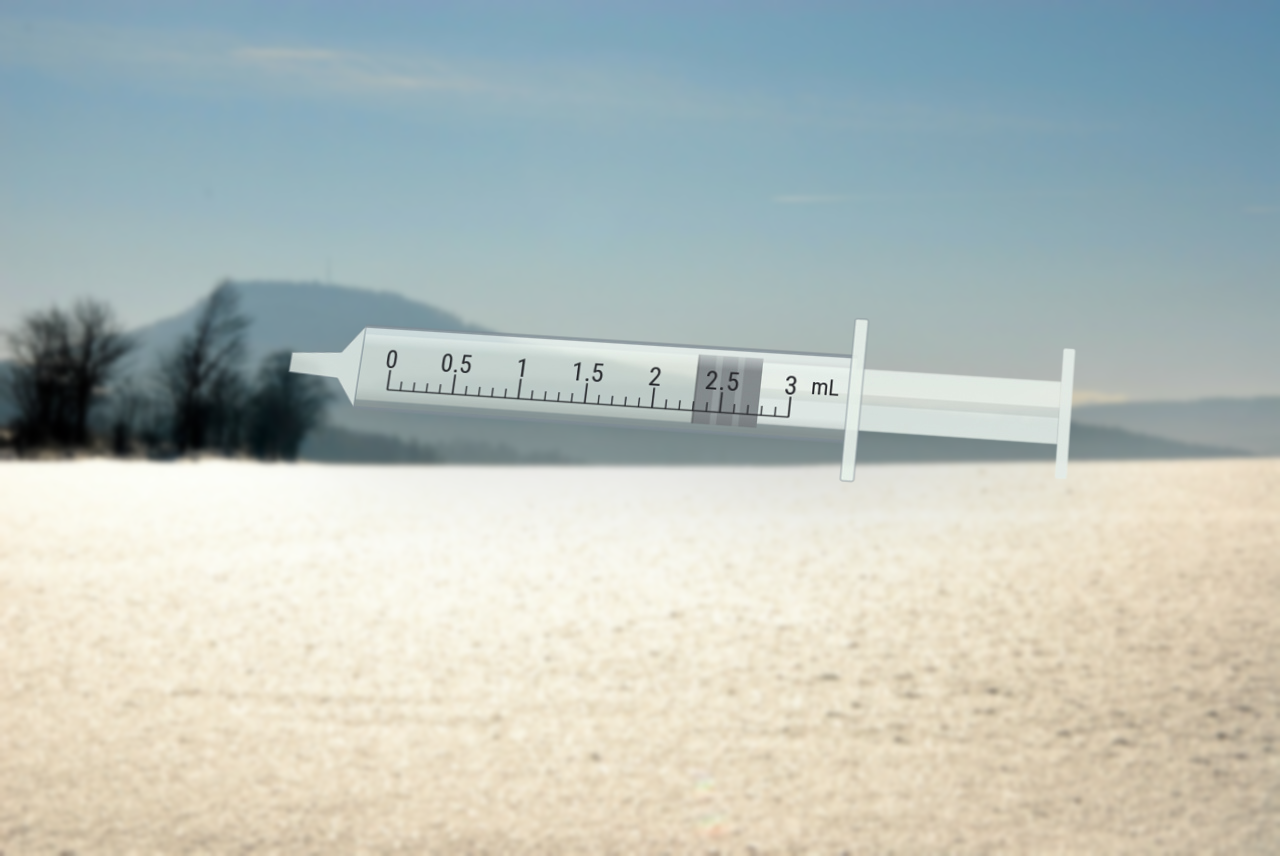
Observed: 2.3 (mL)
